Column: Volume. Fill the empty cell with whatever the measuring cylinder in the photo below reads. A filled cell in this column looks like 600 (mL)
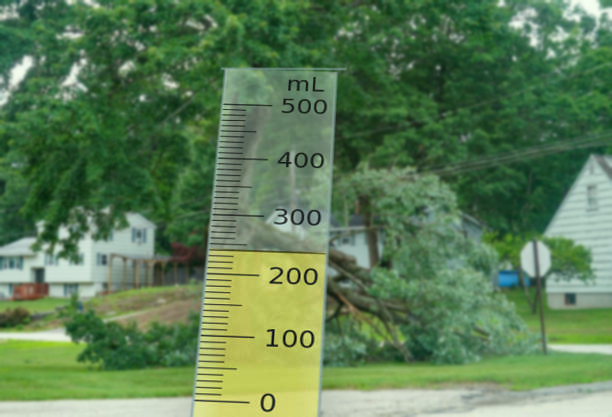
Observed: 240 (mL)
